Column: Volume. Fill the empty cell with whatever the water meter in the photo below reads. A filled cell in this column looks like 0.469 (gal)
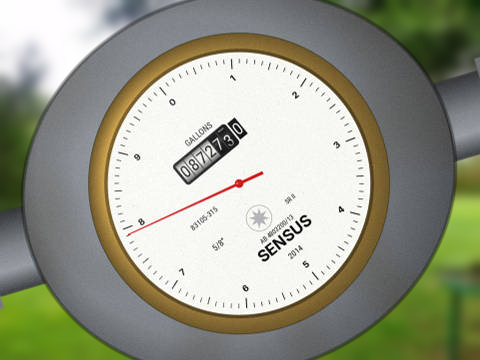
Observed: 872727.9 (gal)
